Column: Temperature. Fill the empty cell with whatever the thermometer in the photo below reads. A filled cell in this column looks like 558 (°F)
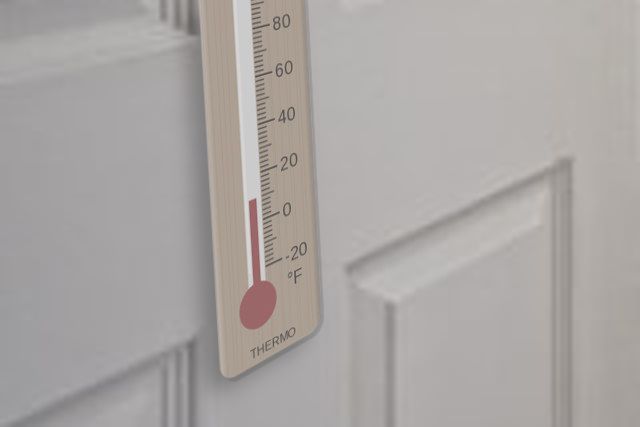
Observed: 10 (°F)
